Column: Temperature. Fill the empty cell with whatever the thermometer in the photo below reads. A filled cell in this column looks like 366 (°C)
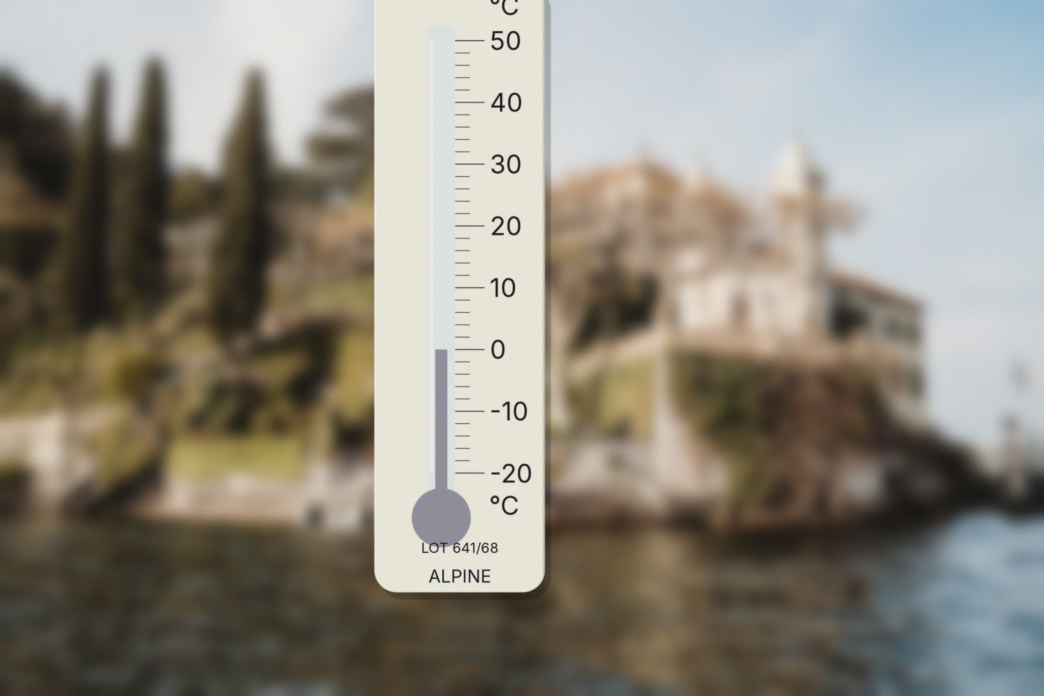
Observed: 0 (°C)
